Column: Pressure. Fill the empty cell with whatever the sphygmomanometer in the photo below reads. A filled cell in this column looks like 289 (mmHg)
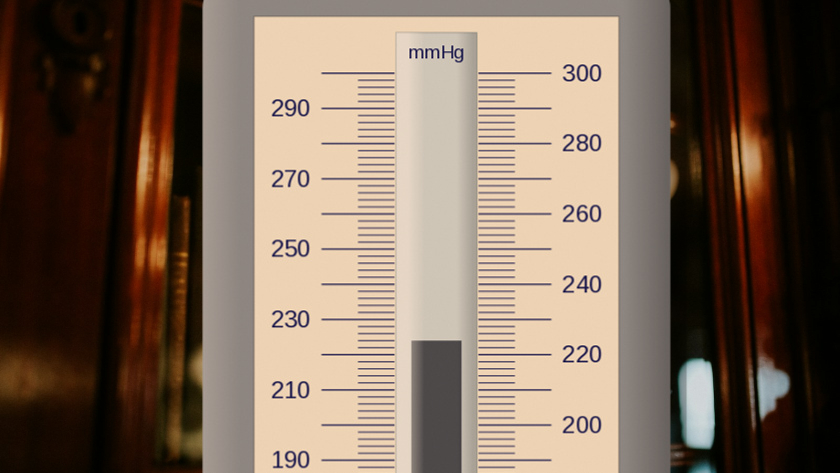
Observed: 224 (mmHg)
